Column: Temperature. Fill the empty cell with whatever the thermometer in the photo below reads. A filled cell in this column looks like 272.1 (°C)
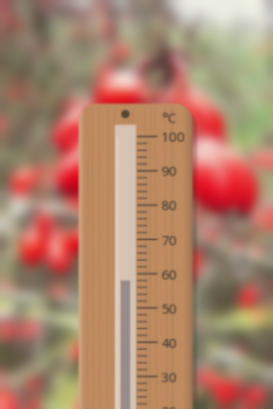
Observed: 58 (°C)
